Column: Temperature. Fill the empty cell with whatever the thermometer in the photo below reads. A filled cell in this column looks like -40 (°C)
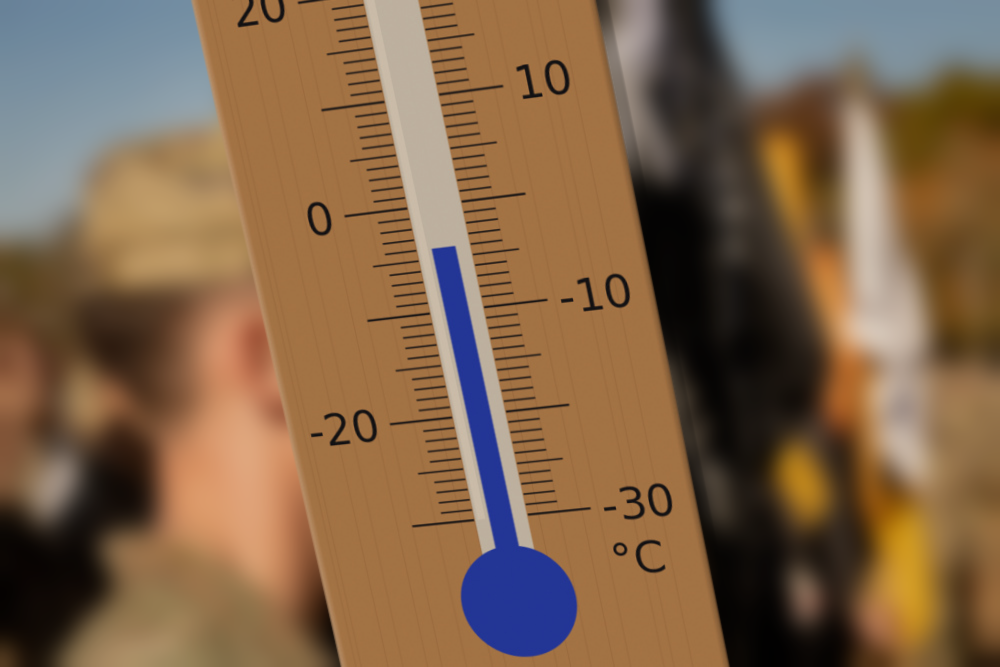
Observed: -4 (°C)
